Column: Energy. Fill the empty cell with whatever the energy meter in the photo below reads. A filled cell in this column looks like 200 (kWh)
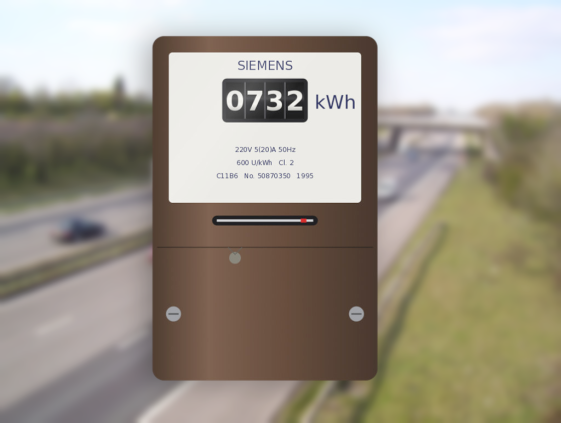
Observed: 732 (kWh)
